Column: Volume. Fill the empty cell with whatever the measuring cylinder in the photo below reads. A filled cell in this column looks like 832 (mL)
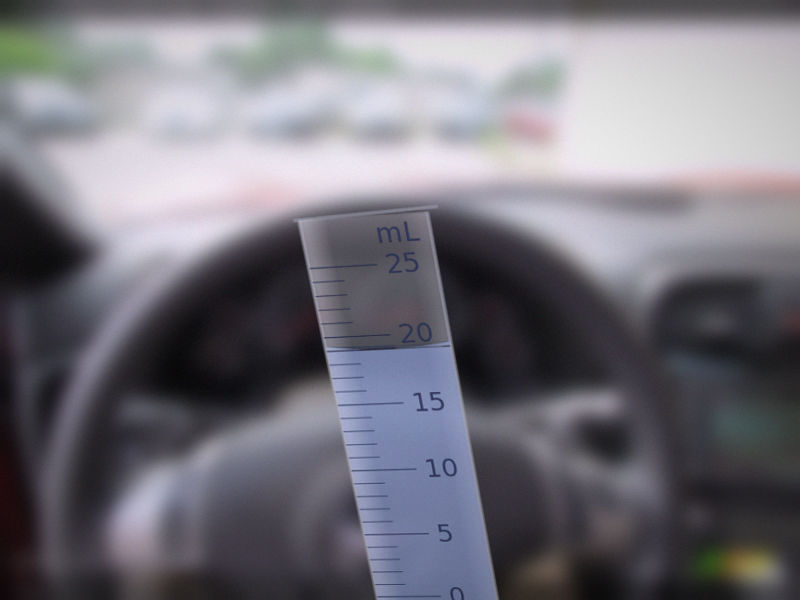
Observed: 19 (mL)
